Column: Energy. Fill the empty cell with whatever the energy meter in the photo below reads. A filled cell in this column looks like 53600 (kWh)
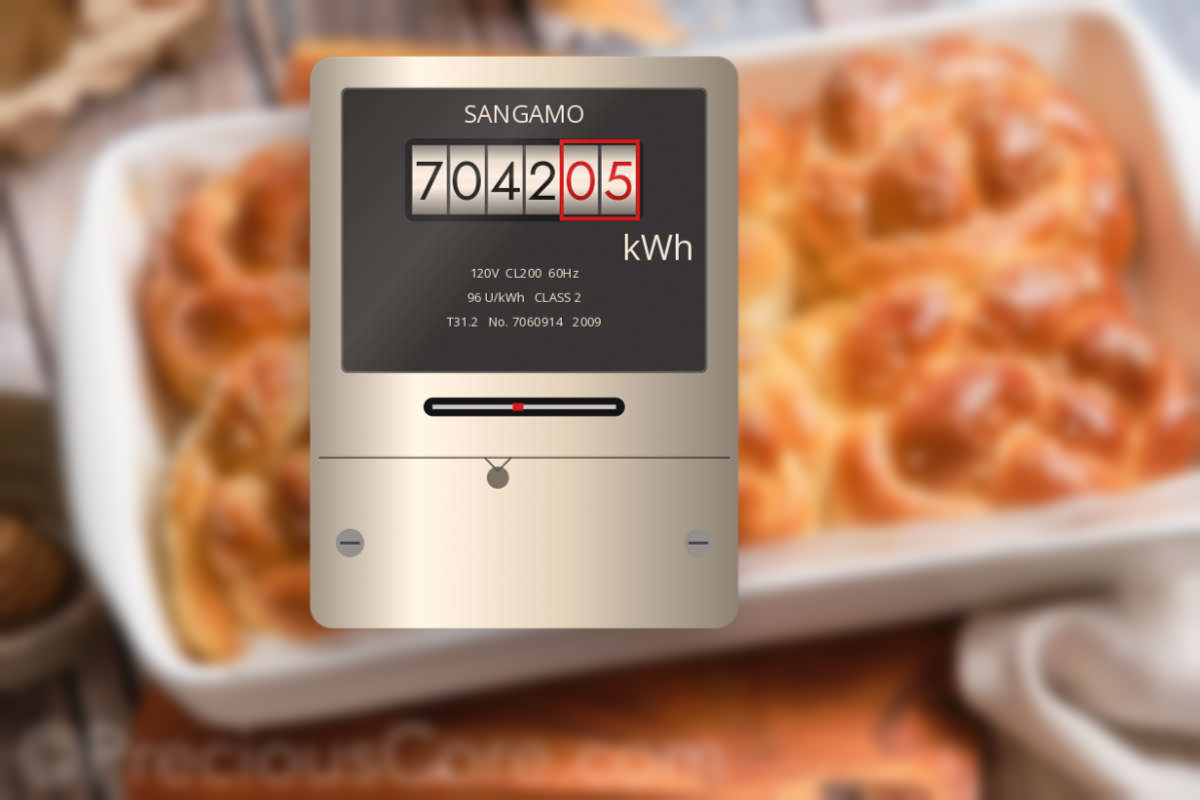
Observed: 7042.05 (kWh)
